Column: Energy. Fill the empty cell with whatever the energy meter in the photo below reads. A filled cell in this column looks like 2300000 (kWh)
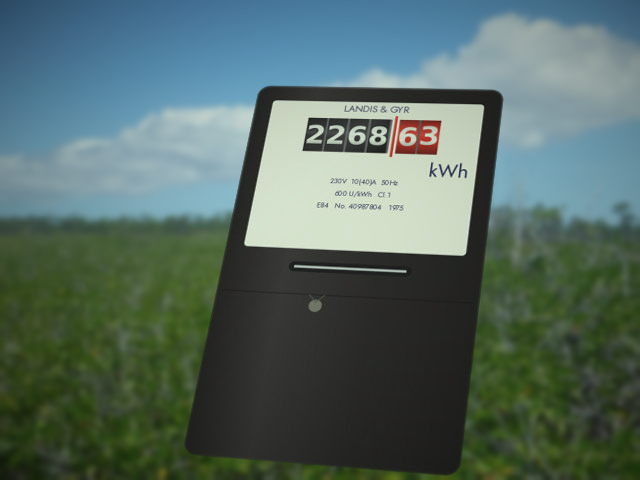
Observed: 2268.63 (kWh)
